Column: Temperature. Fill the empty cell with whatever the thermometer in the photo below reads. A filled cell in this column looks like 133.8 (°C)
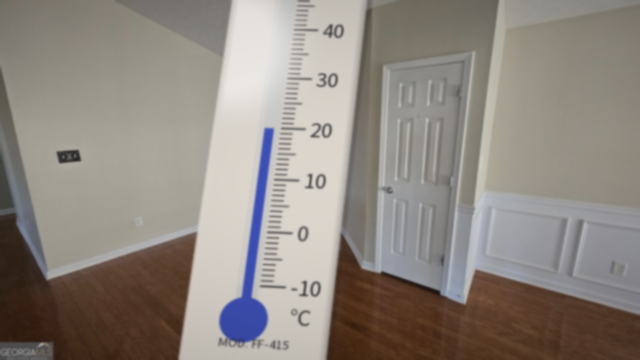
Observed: 20 (°C)
